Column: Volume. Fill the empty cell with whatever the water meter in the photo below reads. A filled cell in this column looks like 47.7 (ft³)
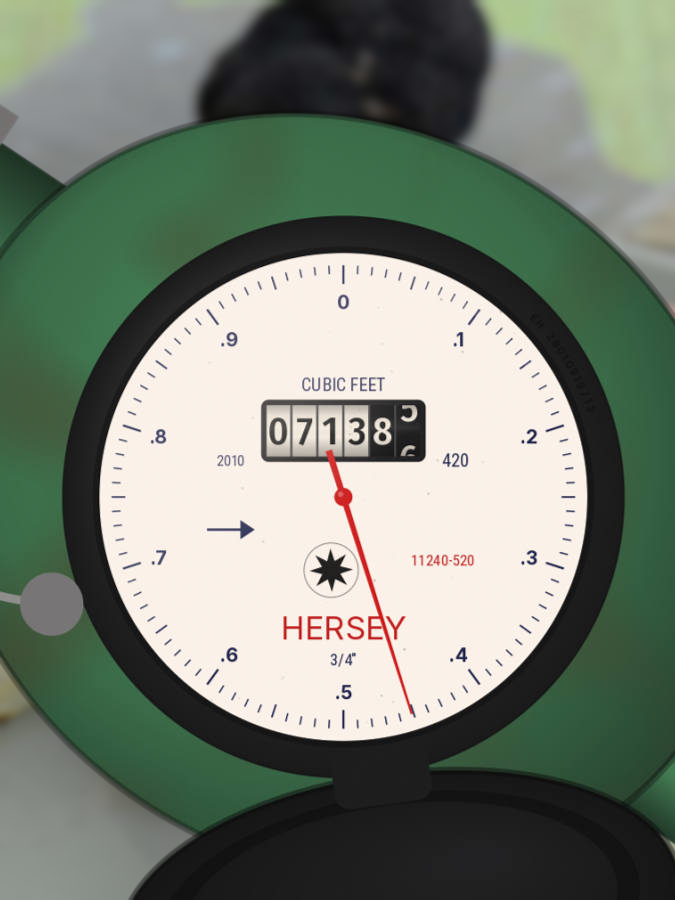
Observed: 71385.45 (ft³)
